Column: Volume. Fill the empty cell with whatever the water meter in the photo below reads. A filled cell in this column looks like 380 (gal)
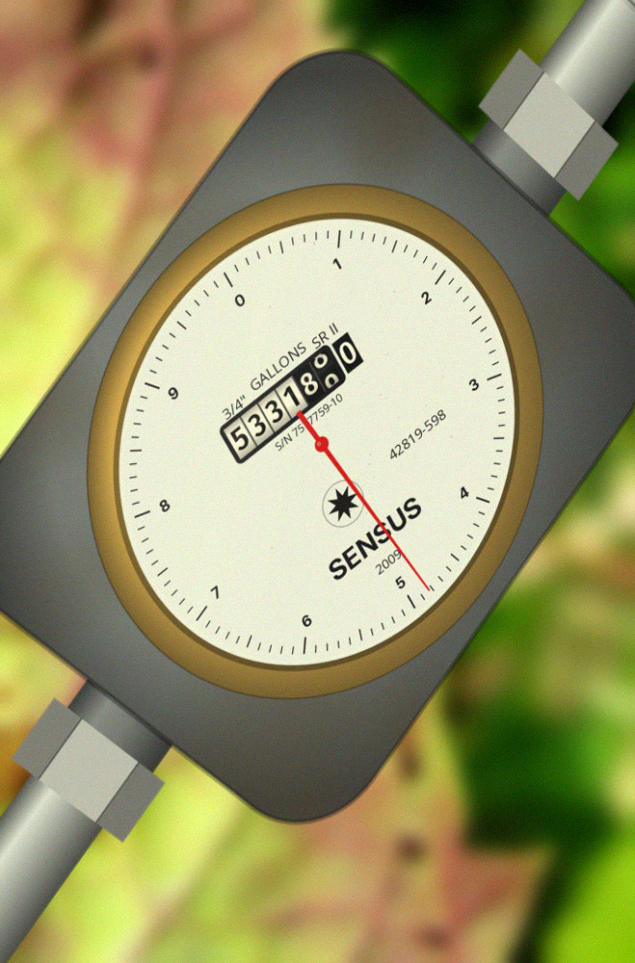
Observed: 5331884.8 (gal)
